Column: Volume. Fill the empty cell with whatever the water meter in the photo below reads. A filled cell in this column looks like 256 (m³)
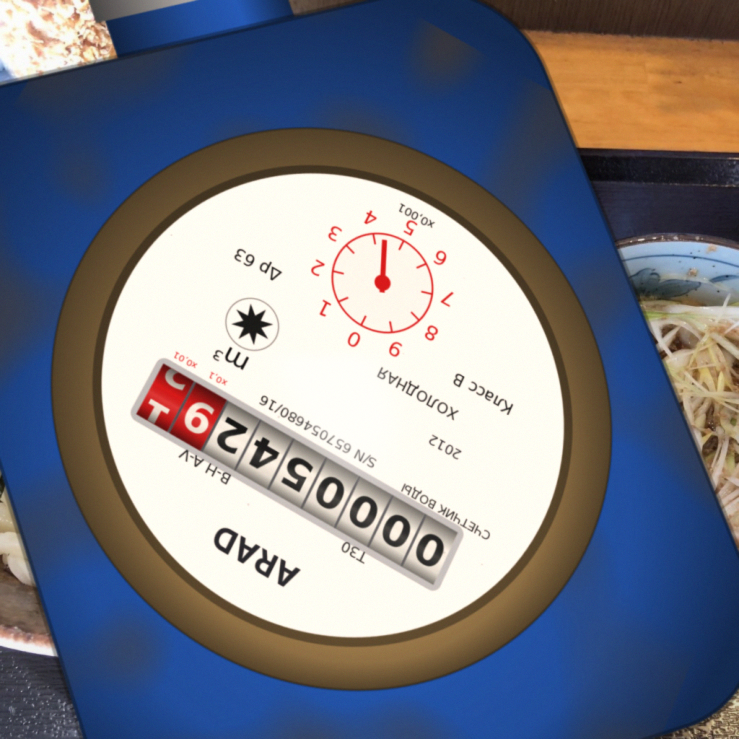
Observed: 542.914 (m³)
